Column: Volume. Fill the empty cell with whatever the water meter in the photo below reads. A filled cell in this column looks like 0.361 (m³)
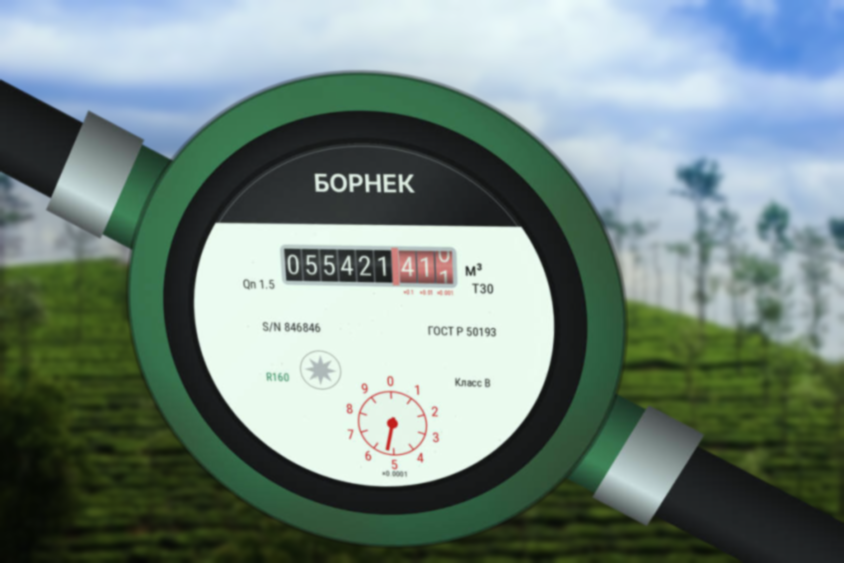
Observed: 55421.4105 (m³)
